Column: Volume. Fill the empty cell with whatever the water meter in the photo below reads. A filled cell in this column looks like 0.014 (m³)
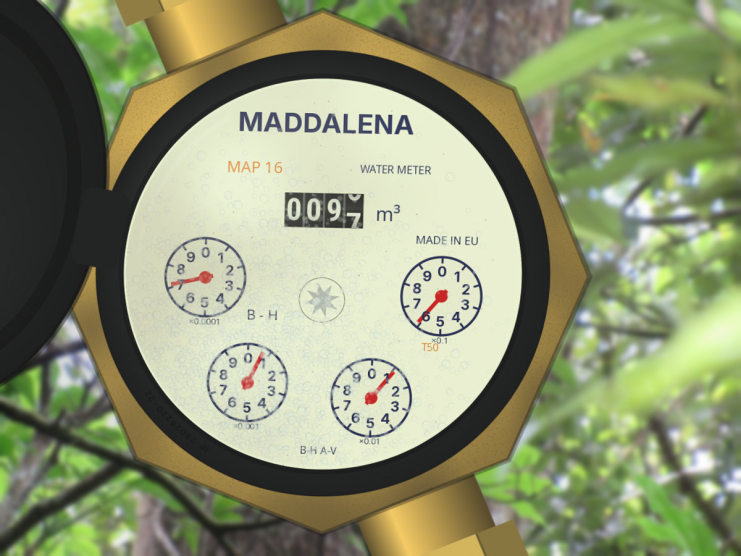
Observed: 96.6107 (m³)
